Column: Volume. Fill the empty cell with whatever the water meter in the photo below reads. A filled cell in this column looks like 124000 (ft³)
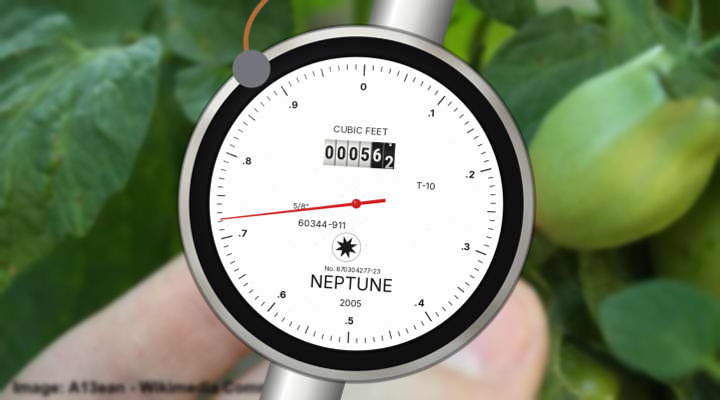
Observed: 561.72 (ft³)
